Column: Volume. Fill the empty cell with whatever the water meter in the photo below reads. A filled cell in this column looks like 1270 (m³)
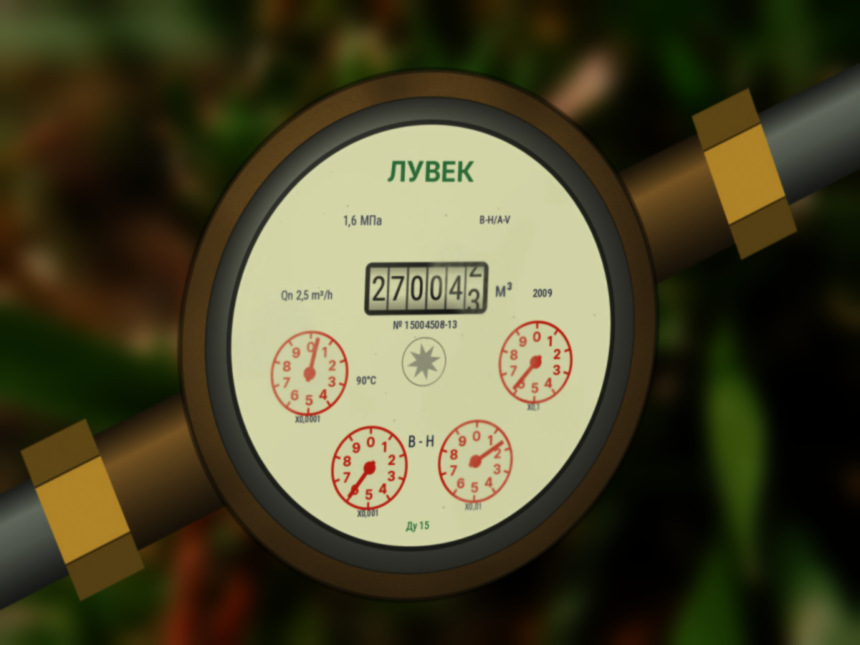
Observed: 270042.6160 (m³)
